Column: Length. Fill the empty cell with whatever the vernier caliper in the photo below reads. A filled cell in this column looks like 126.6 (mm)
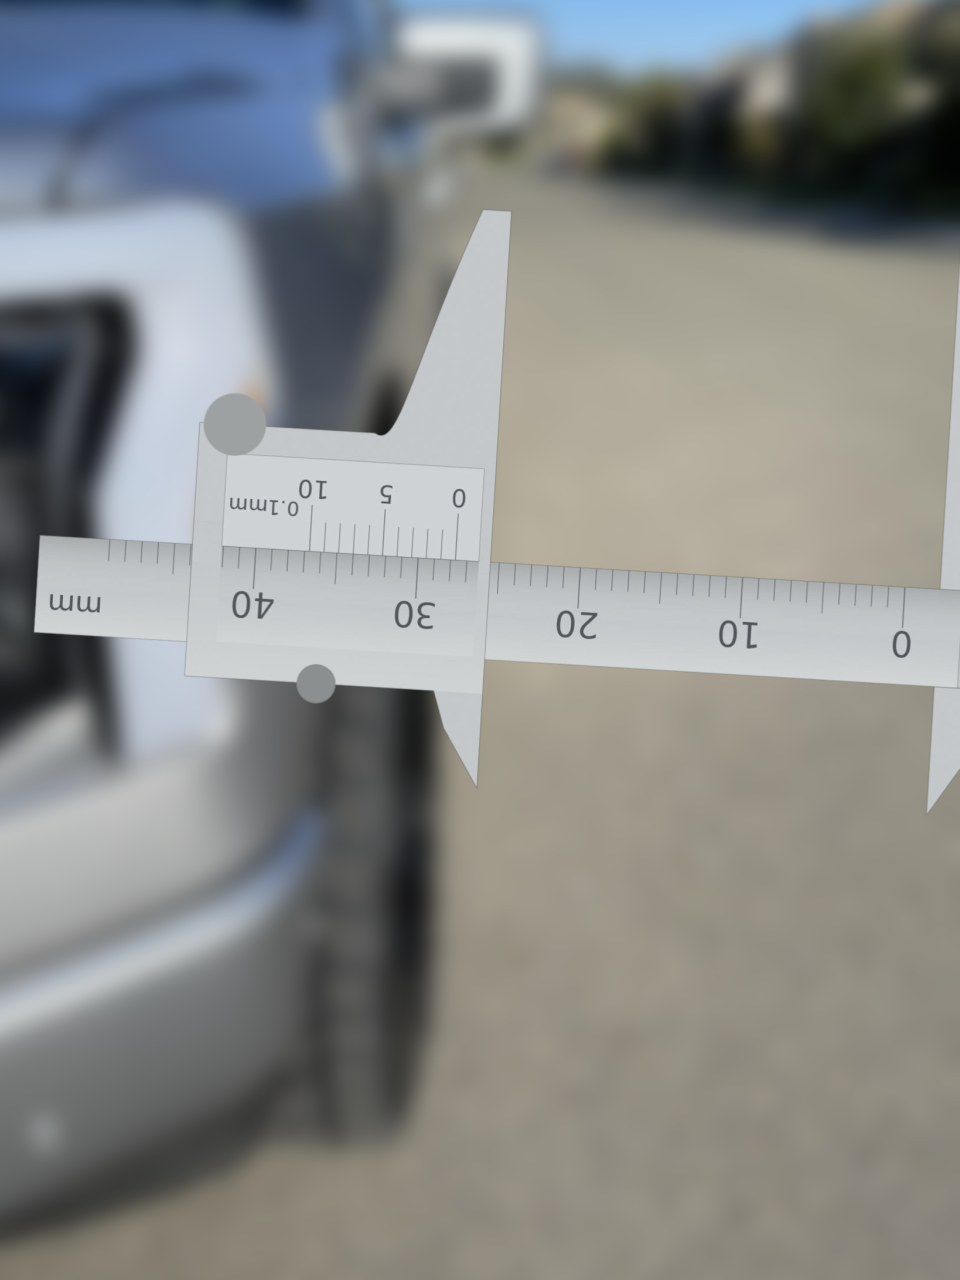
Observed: 27.7 (mm)
